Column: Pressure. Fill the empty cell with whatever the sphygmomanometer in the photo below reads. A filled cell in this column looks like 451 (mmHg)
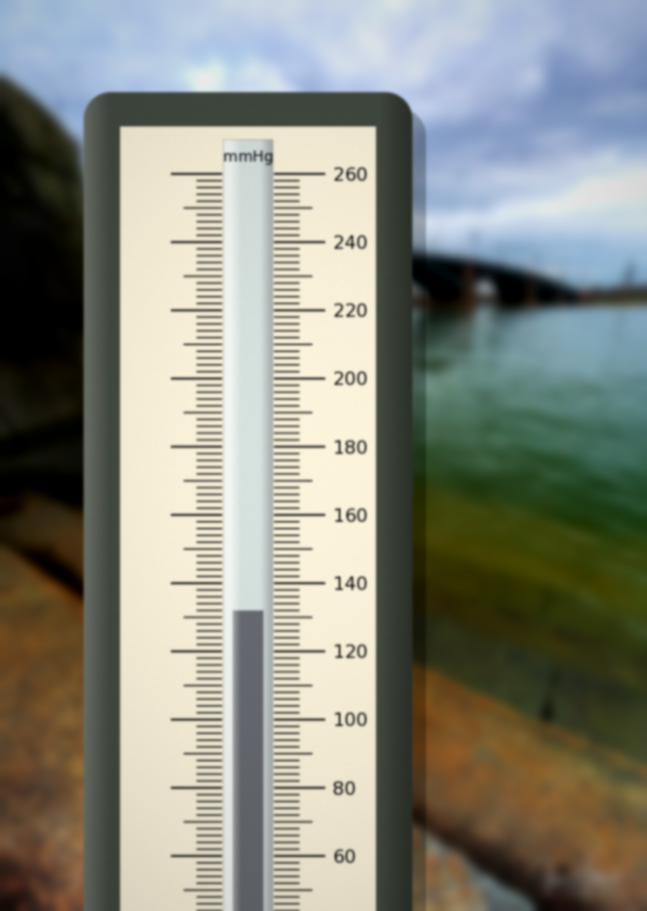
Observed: 132 (mmHg)
